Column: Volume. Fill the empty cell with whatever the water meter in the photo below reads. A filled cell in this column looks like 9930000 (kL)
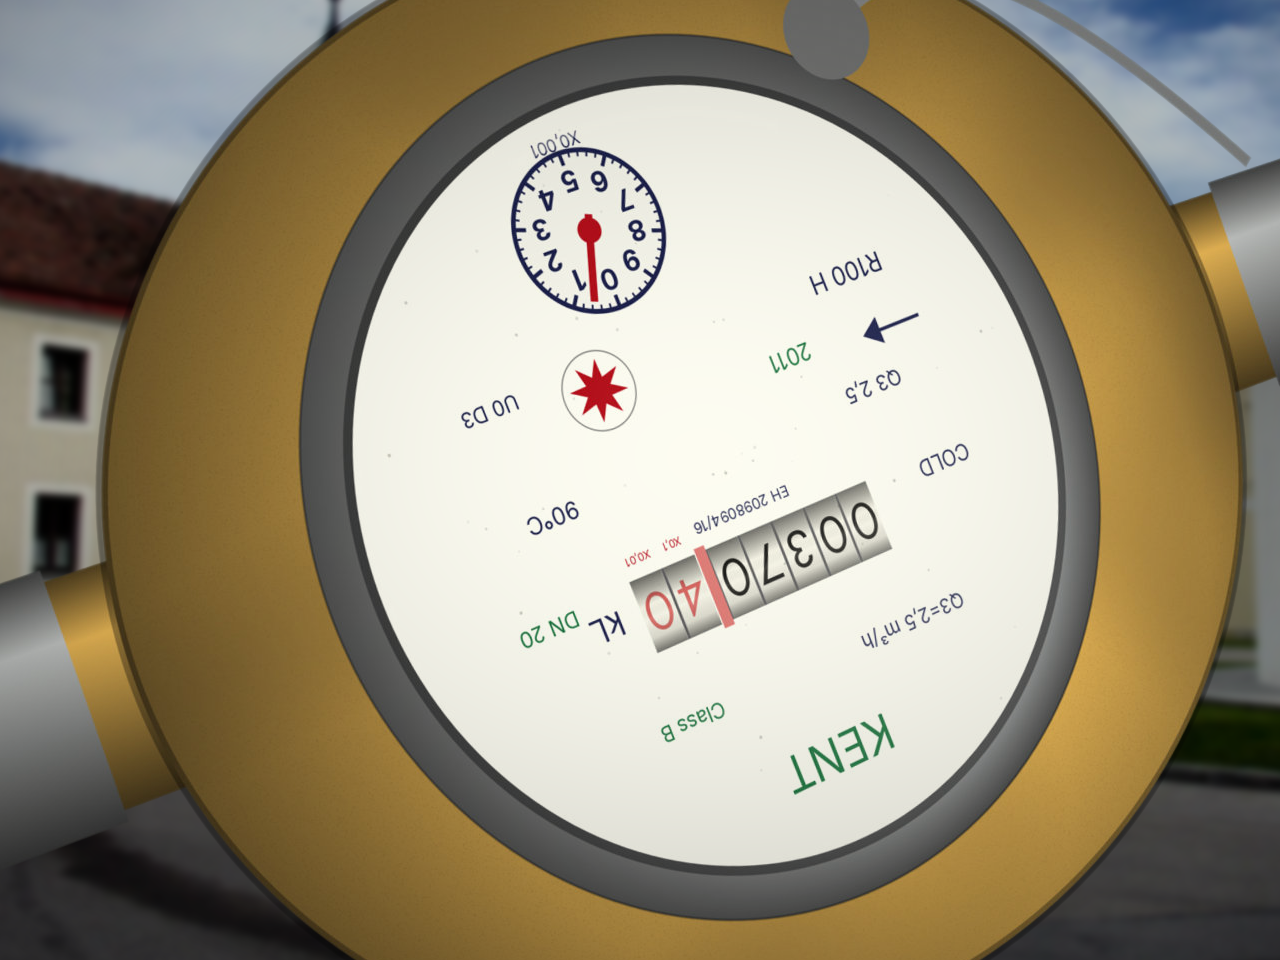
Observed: 370.400 (kL)
